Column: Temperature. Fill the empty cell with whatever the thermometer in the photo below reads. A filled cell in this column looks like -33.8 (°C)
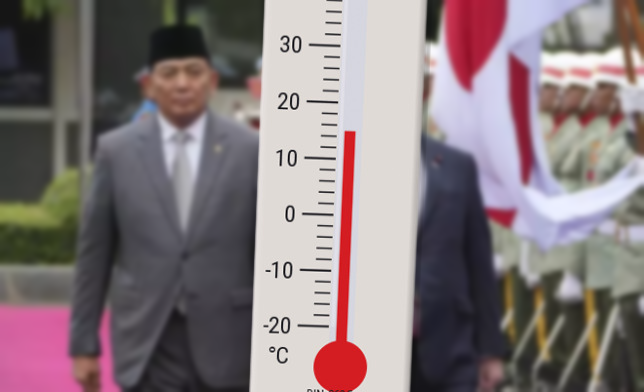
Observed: 15 (°C)
